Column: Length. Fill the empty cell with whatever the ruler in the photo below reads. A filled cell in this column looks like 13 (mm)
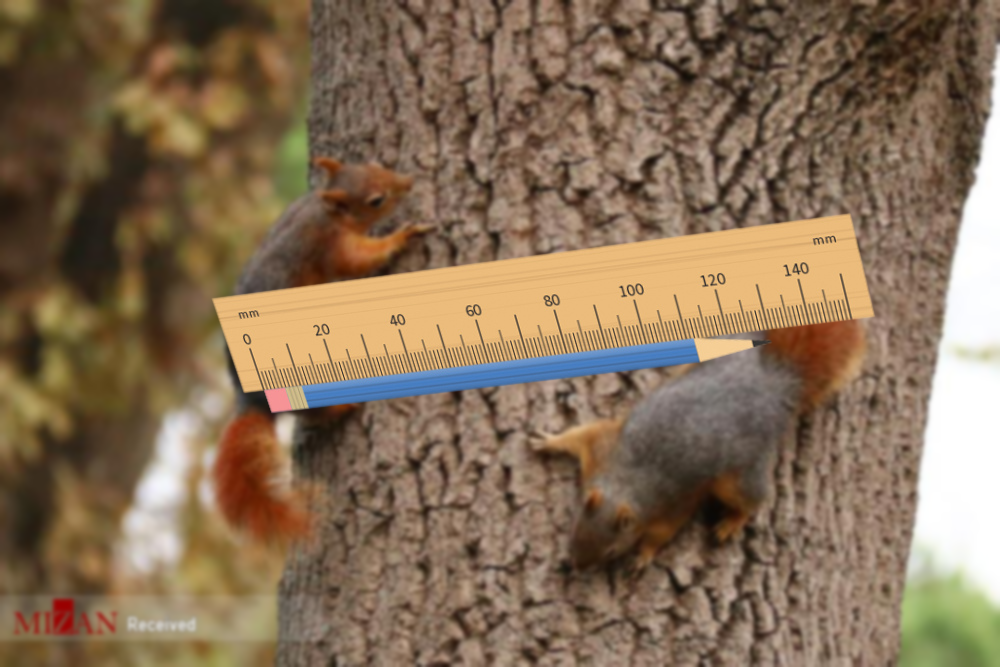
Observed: 130 (mm)
